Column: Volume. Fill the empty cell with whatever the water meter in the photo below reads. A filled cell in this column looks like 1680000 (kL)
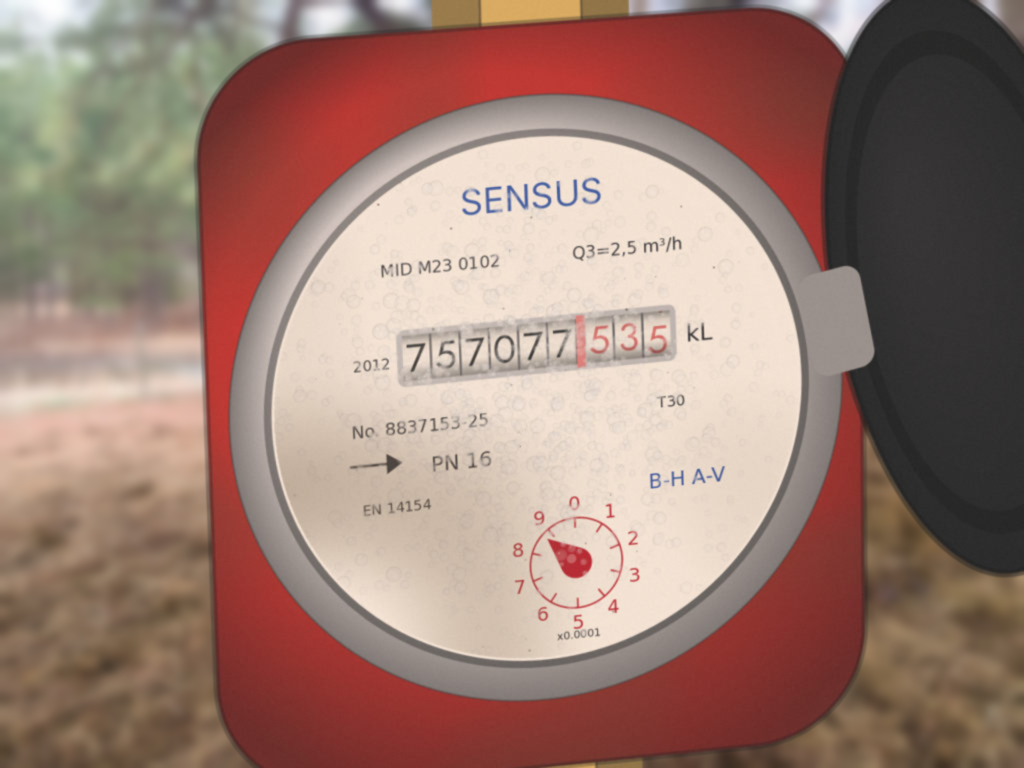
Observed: 757077.5348 (kL)
